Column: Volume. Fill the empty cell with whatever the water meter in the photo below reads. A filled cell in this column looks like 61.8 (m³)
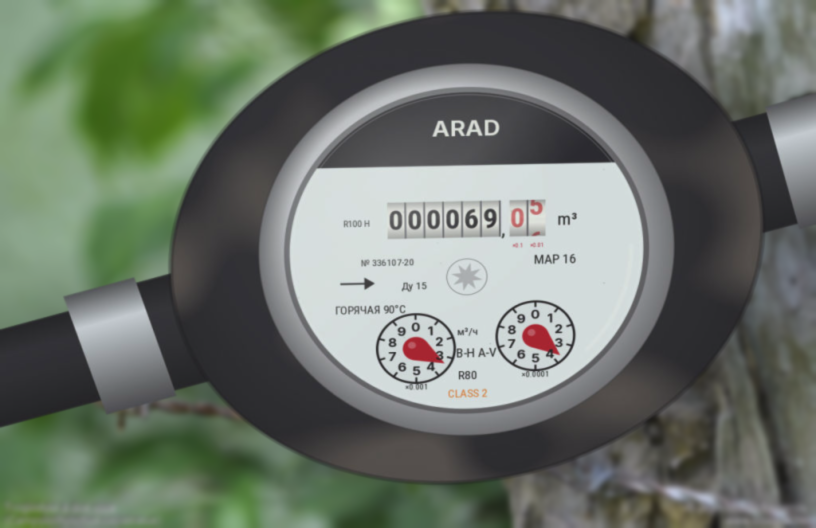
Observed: 69.0533 (m³)
